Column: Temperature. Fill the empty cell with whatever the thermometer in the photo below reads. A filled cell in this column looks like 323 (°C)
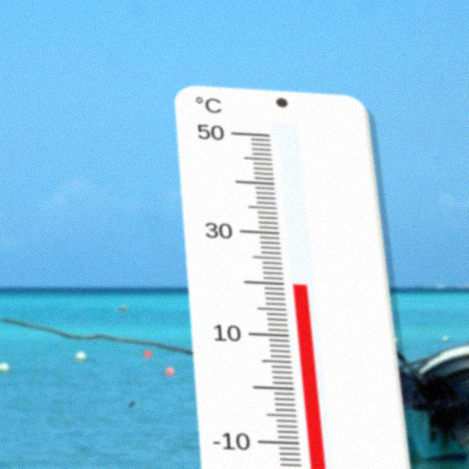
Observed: 20 (°C)
